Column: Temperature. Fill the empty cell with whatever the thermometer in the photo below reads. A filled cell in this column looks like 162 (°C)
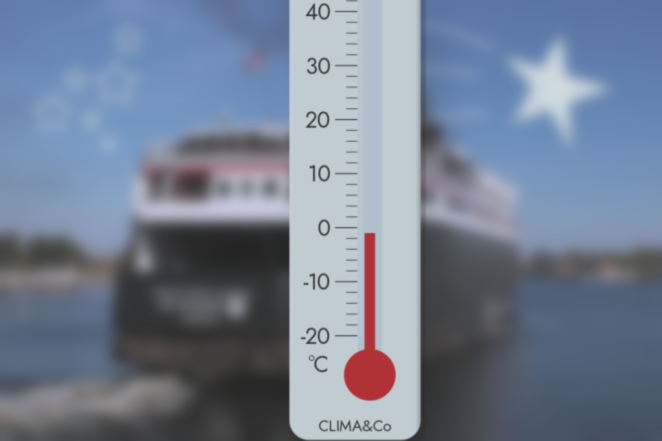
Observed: -1 (°C)
